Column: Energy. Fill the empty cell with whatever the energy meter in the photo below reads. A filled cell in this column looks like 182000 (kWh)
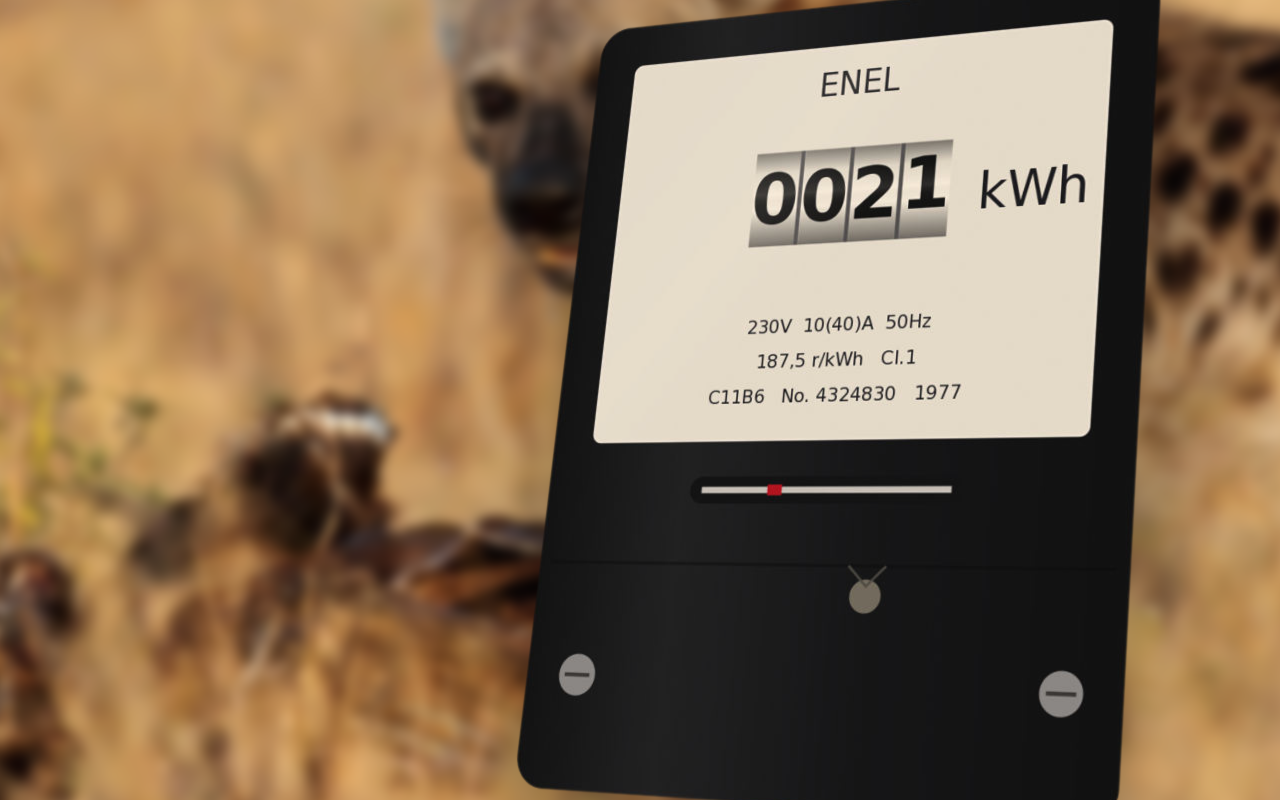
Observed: 21 (kWh)
